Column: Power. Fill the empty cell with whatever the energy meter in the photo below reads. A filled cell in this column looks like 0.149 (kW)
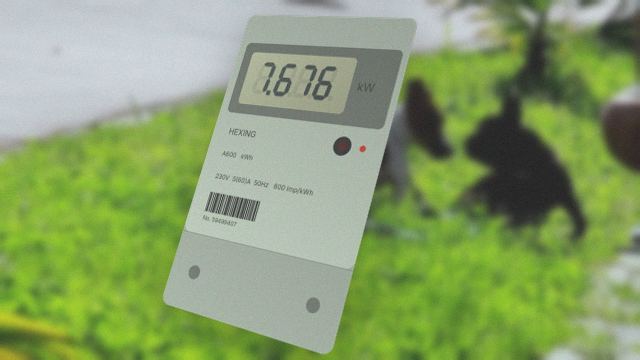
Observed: 7.676 (kW)
